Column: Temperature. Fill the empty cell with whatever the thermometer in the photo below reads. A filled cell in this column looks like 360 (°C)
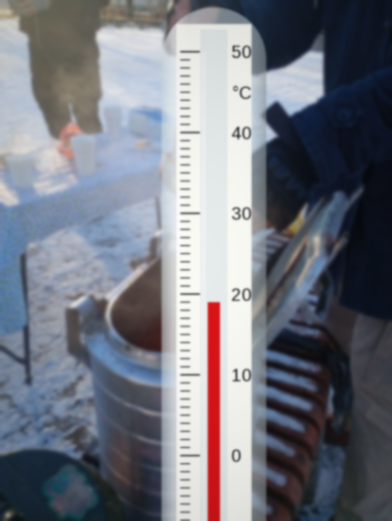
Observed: 19 (°C)
